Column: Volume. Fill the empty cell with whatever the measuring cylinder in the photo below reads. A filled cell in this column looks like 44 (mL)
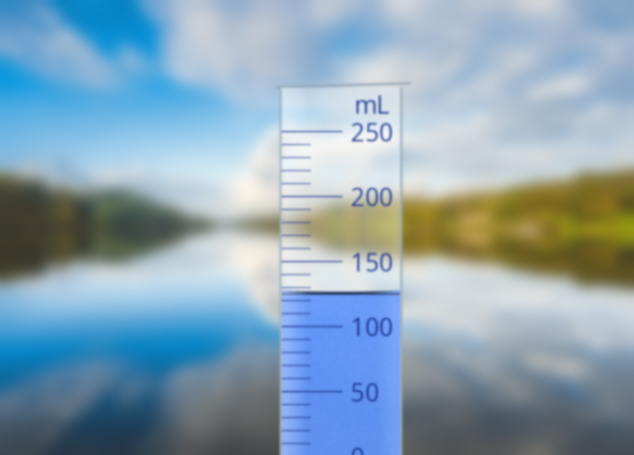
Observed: 125 (mL)
